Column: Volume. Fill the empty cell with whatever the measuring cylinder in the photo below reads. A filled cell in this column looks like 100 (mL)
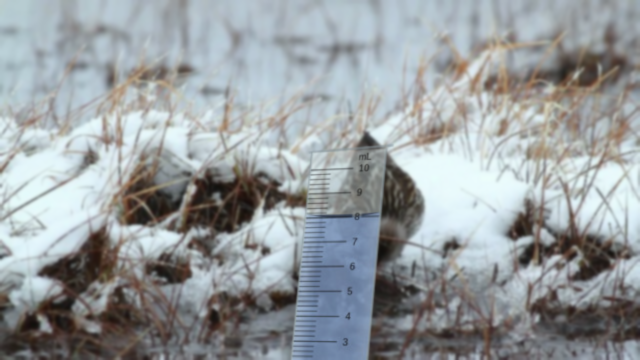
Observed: 8 (mL)
